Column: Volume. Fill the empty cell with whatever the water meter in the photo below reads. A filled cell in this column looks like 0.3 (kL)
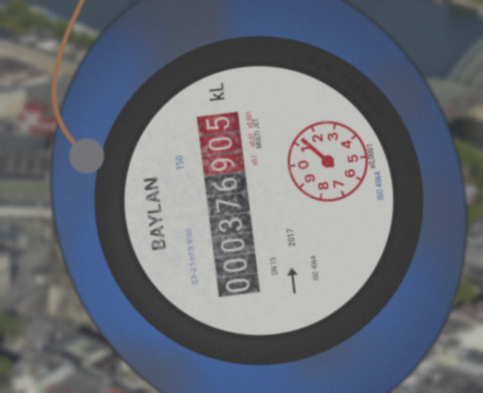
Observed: 376.9051 (kL)
